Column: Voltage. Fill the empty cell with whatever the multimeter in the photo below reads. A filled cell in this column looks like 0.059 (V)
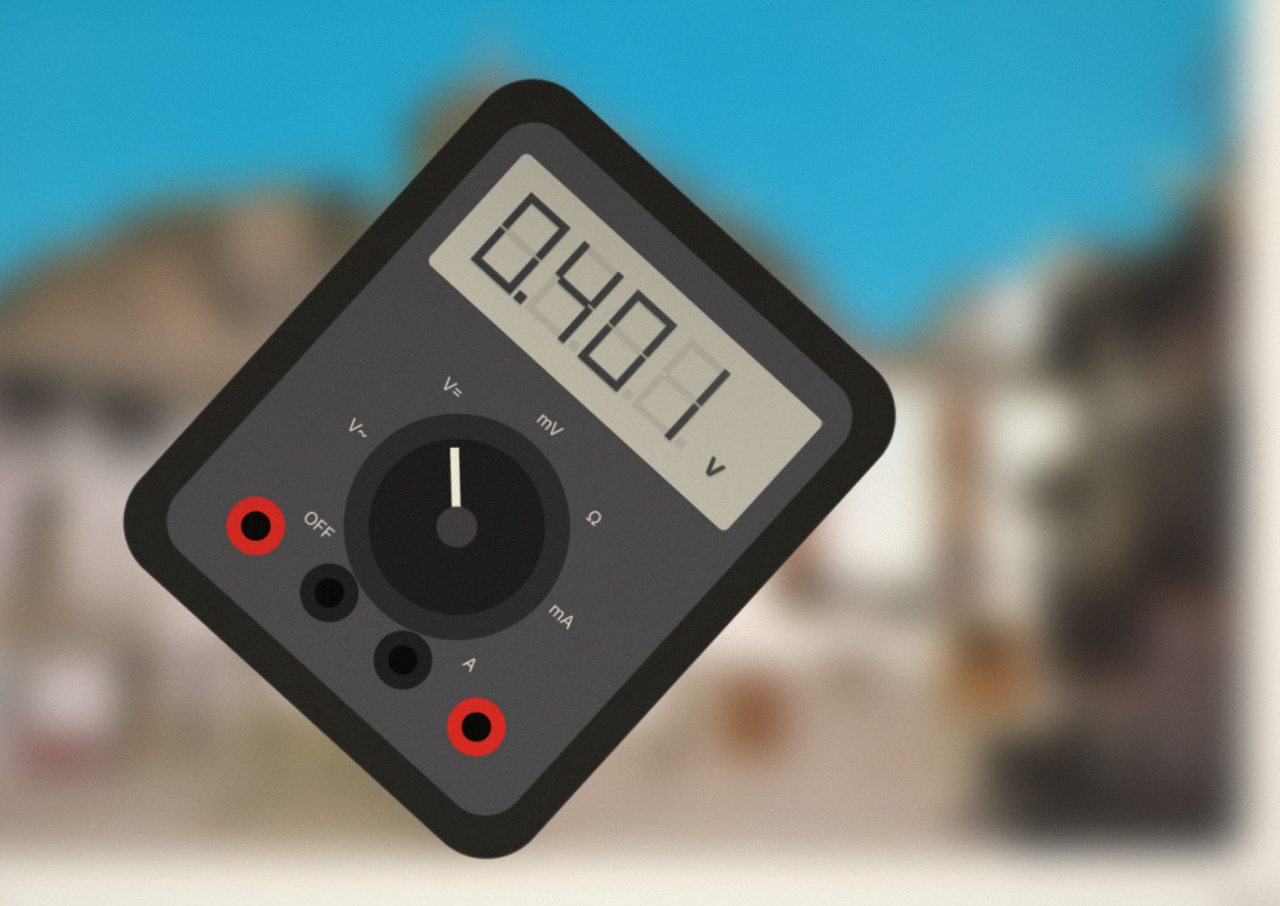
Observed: 0.401 (V)
